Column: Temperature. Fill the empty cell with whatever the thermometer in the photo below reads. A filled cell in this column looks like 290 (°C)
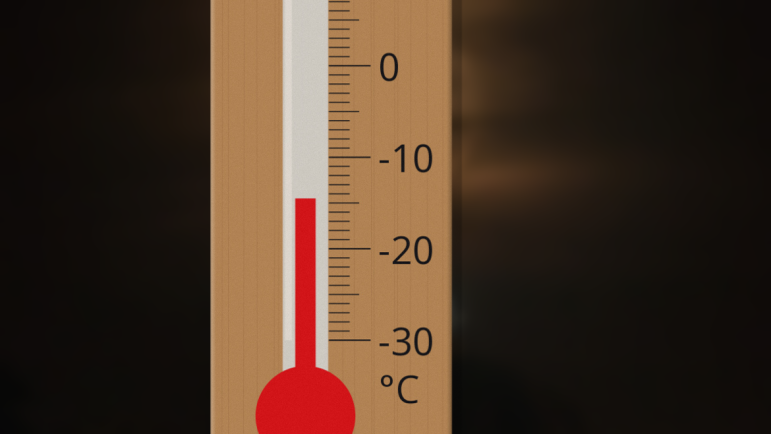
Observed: -14.5 (°C)
